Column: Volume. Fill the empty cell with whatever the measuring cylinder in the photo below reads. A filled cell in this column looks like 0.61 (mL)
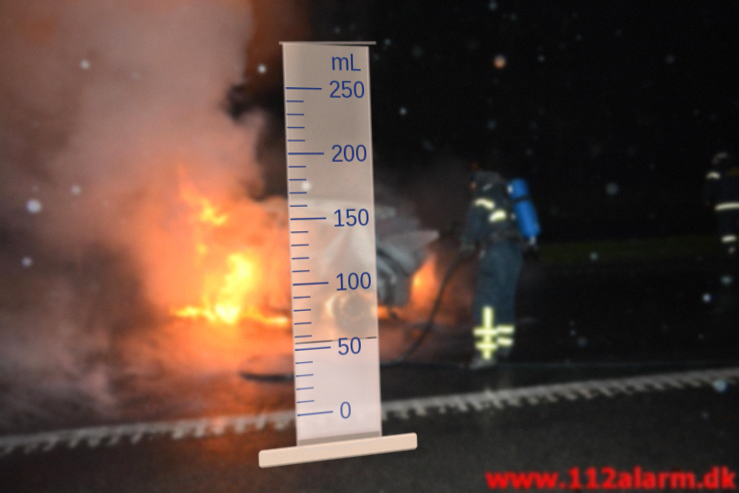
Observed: 55 (mL)
